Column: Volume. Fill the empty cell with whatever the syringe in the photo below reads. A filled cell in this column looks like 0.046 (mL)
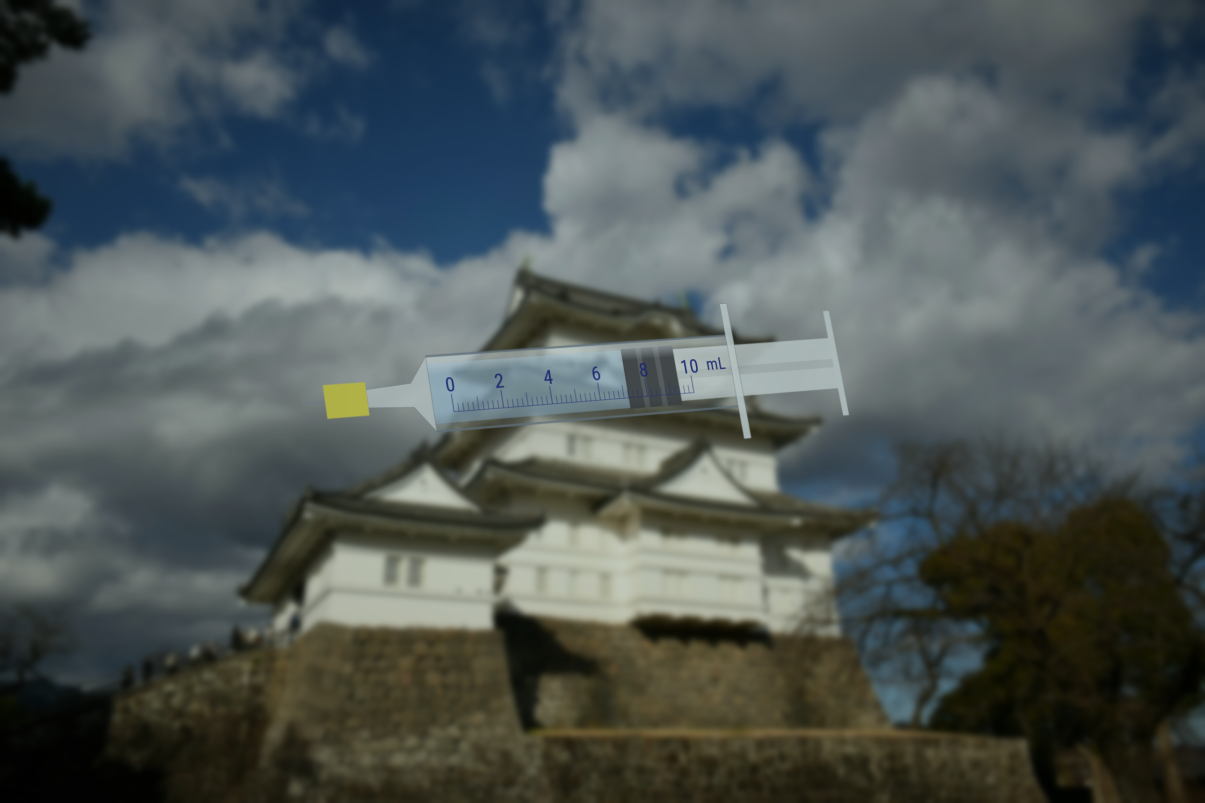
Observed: 7.2 (mL)
